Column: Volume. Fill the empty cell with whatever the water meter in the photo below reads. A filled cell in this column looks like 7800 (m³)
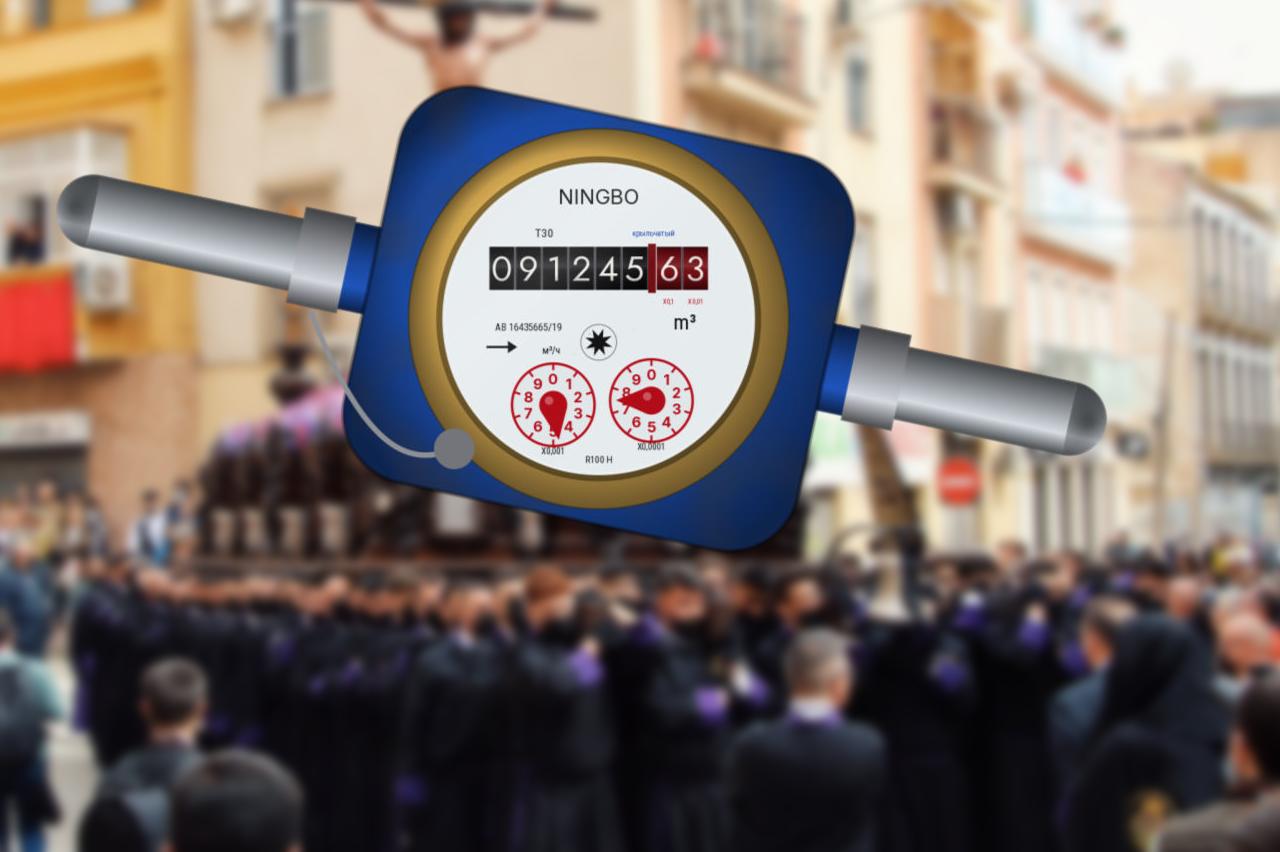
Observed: 91245.6347 (m³)
